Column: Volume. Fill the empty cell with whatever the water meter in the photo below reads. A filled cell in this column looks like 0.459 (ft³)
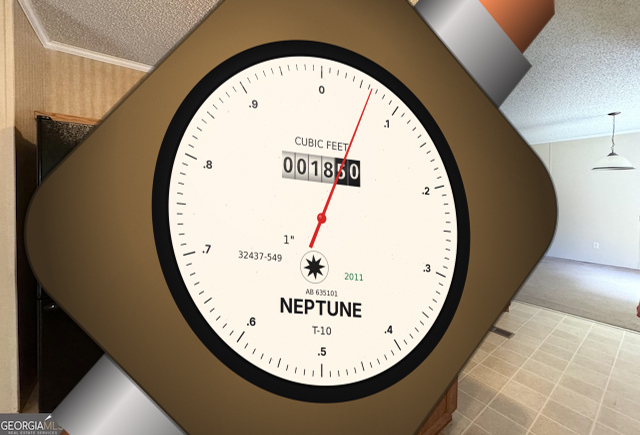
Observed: 1850.06 (ft³)
